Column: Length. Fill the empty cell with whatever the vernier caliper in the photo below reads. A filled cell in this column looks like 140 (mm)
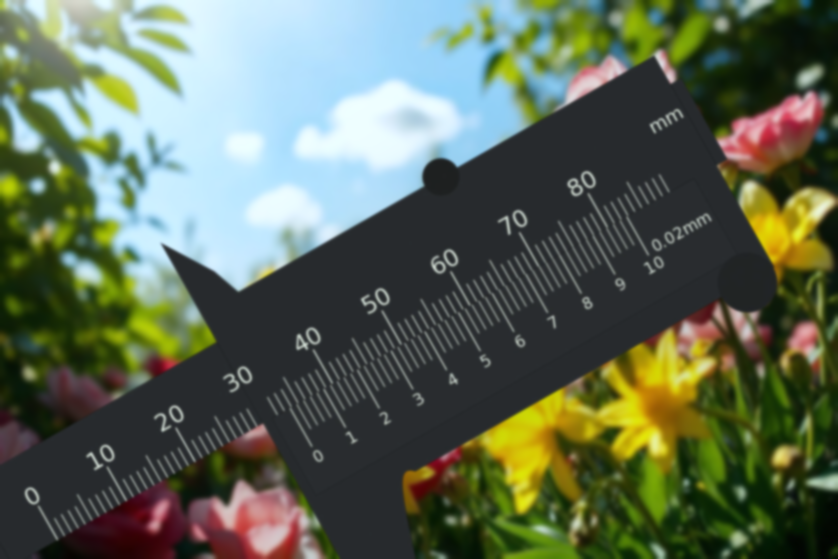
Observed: 33.8 (mm)
